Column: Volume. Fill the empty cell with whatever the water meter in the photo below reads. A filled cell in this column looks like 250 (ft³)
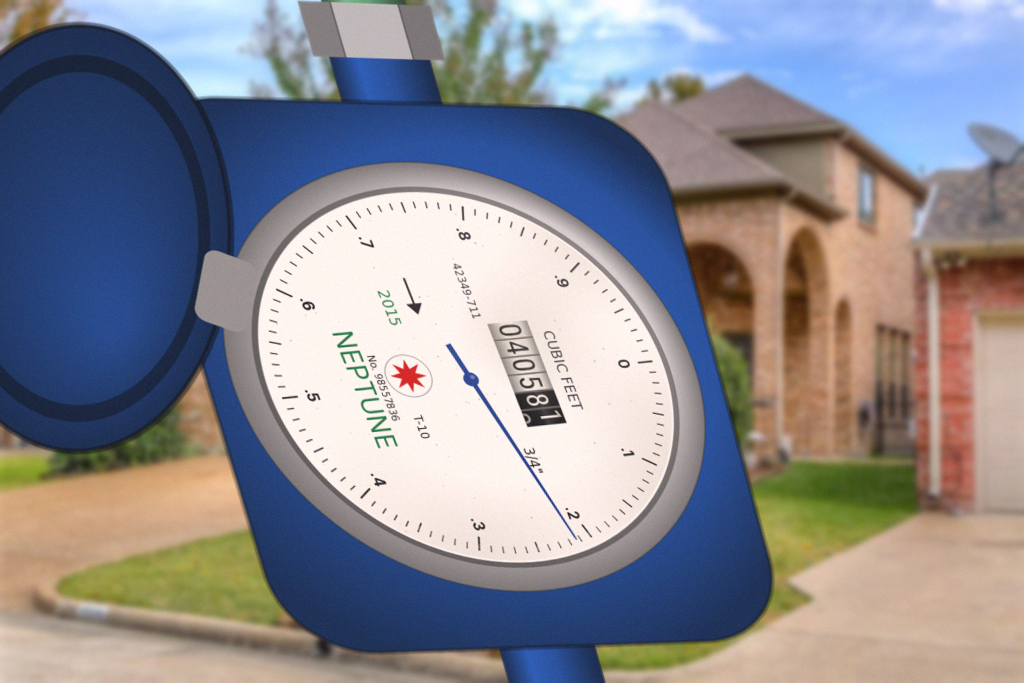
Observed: 40581.21 (ft³)
